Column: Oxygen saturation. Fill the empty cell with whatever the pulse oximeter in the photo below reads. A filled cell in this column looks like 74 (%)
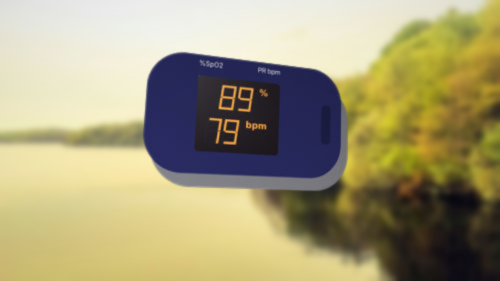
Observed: 89 (%)
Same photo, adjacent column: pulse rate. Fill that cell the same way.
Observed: 79 (bpm)
